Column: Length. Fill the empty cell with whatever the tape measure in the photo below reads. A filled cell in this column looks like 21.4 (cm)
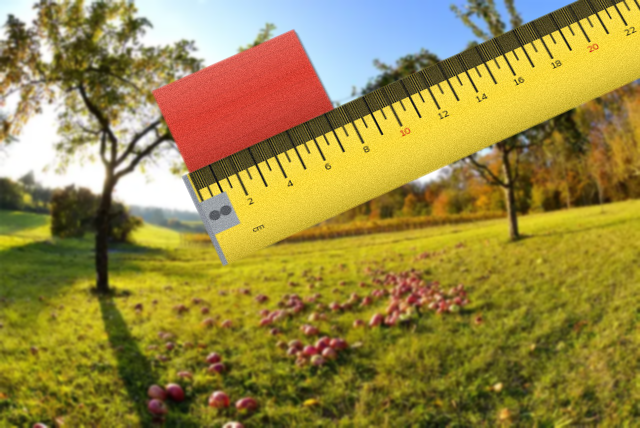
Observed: 7.5 (cm)
